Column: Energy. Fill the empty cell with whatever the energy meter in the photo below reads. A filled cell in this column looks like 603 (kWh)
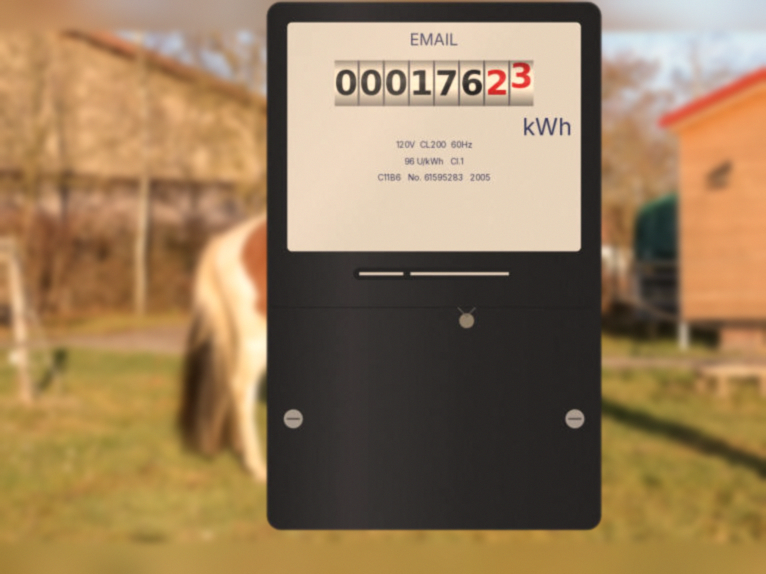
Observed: 176.23 (kWh)
